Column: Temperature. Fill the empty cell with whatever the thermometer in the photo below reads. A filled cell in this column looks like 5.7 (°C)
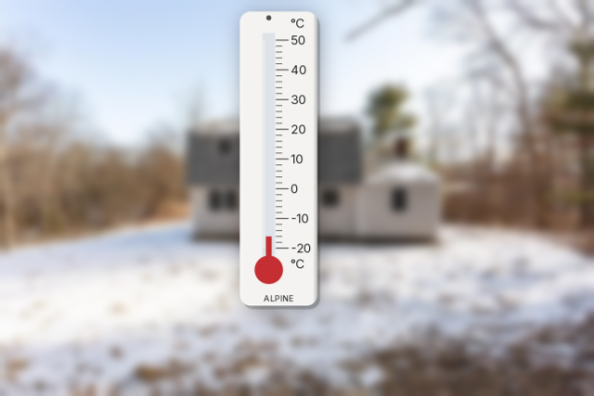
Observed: -16 (°C)
